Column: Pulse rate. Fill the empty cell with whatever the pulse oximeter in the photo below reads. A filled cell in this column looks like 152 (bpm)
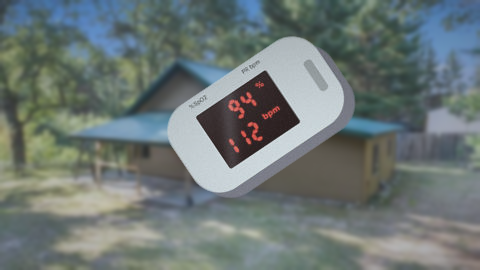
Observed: 112 (bpm)
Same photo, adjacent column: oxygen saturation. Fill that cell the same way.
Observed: 94 (%)
